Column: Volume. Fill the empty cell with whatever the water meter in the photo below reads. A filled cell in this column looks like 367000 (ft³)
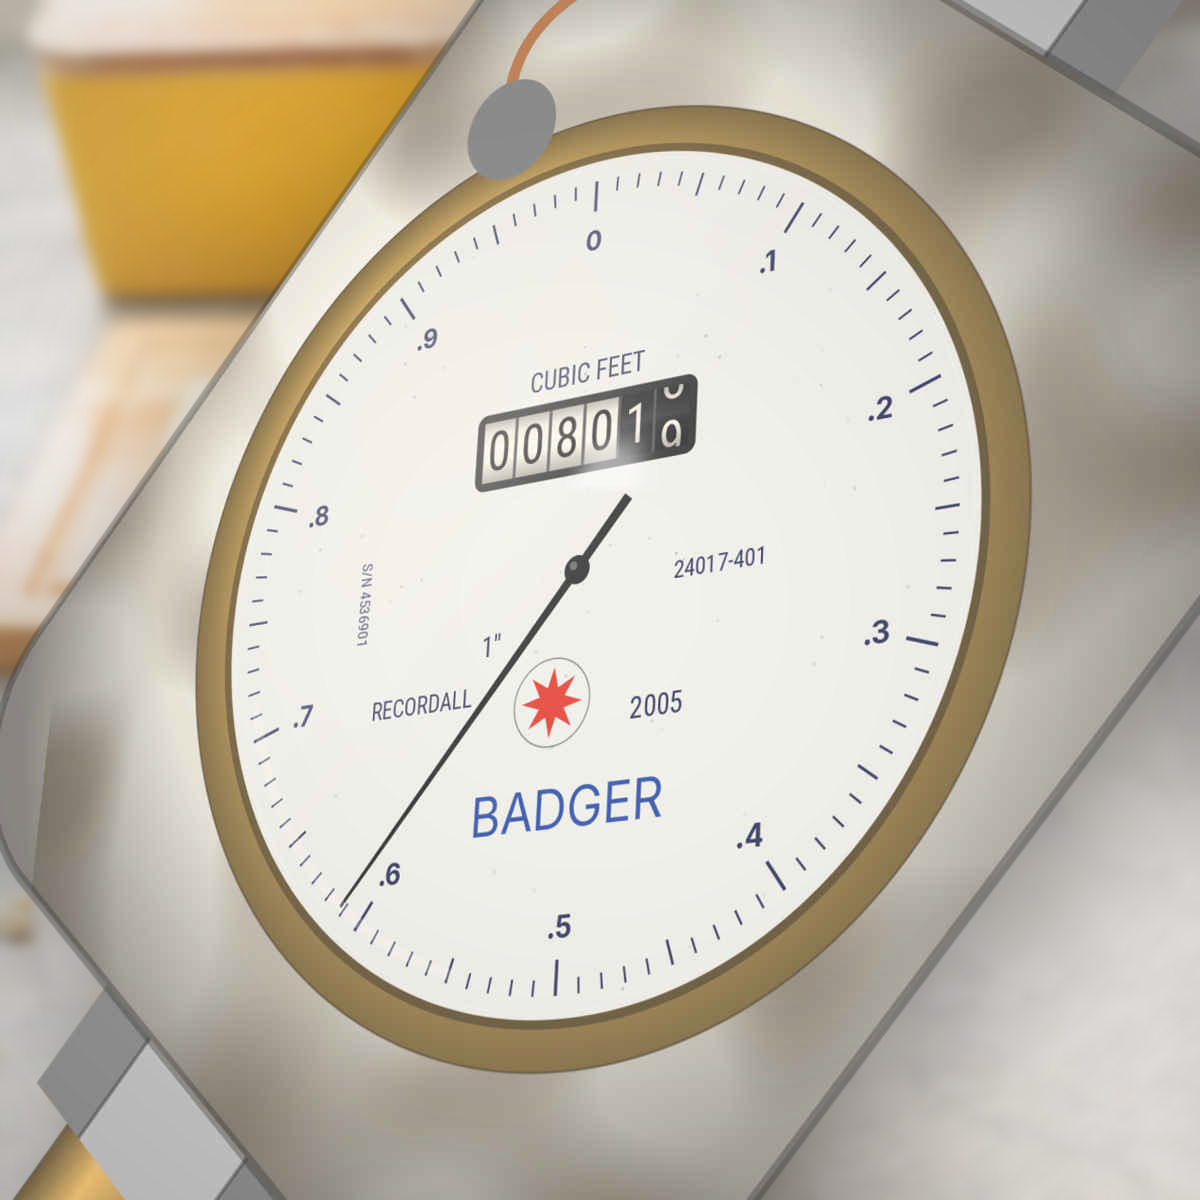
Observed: 8018.61 (ft³)
